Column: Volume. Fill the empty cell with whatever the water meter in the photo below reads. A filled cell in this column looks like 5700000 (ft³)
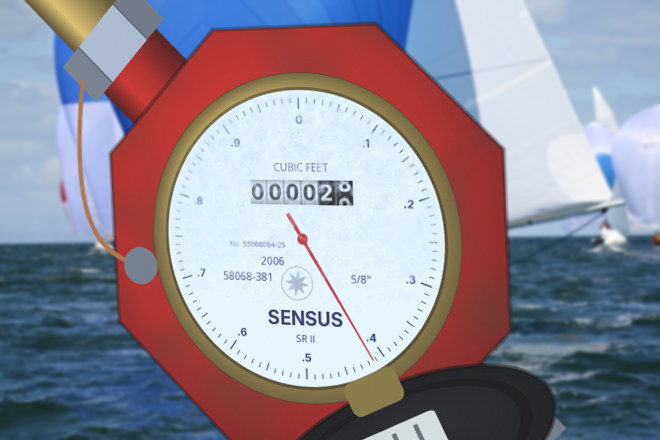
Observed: 28.41 (ft³)
